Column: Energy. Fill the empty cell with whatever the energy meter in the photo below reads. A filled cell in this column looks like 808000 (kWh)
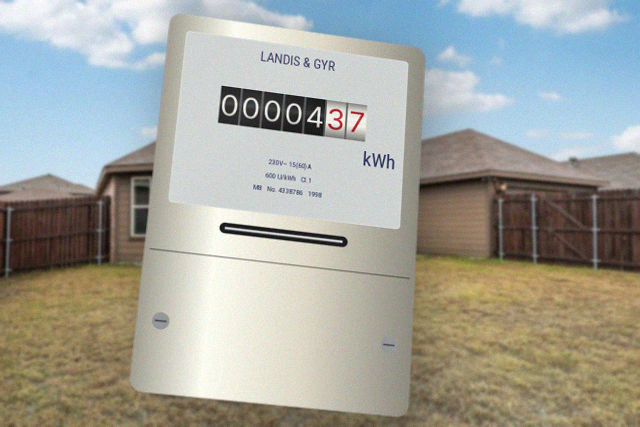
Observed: 4.37 (kWh)
